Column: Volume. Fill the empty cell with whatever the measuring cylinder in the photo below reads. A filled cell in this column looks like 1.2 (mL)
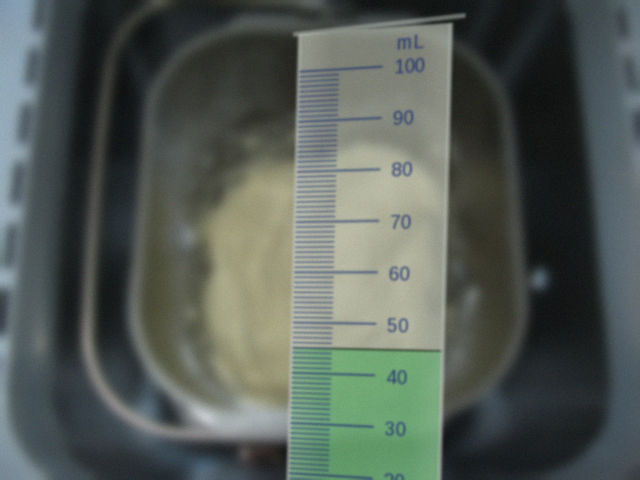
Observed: 45 (mL)
